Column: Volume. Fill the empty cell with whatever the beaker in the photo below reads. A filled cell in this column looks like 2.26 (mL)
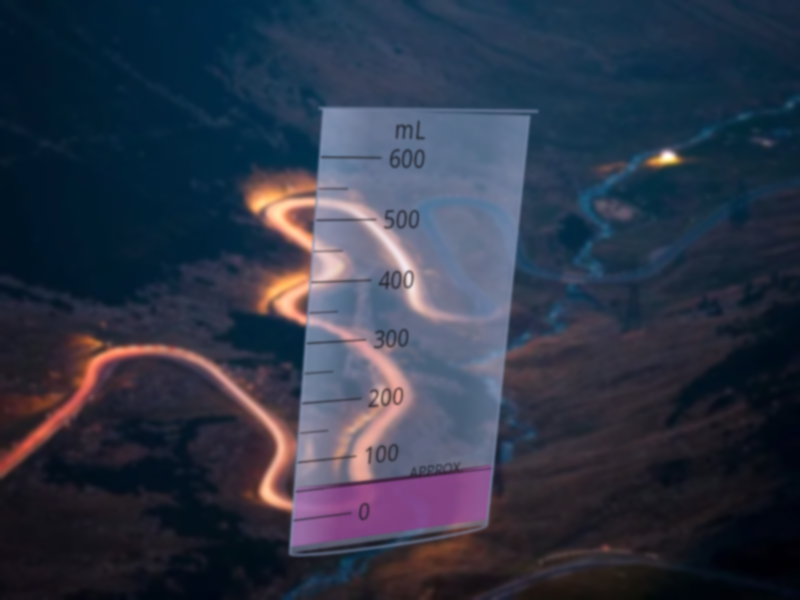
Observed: 50 (mL)
